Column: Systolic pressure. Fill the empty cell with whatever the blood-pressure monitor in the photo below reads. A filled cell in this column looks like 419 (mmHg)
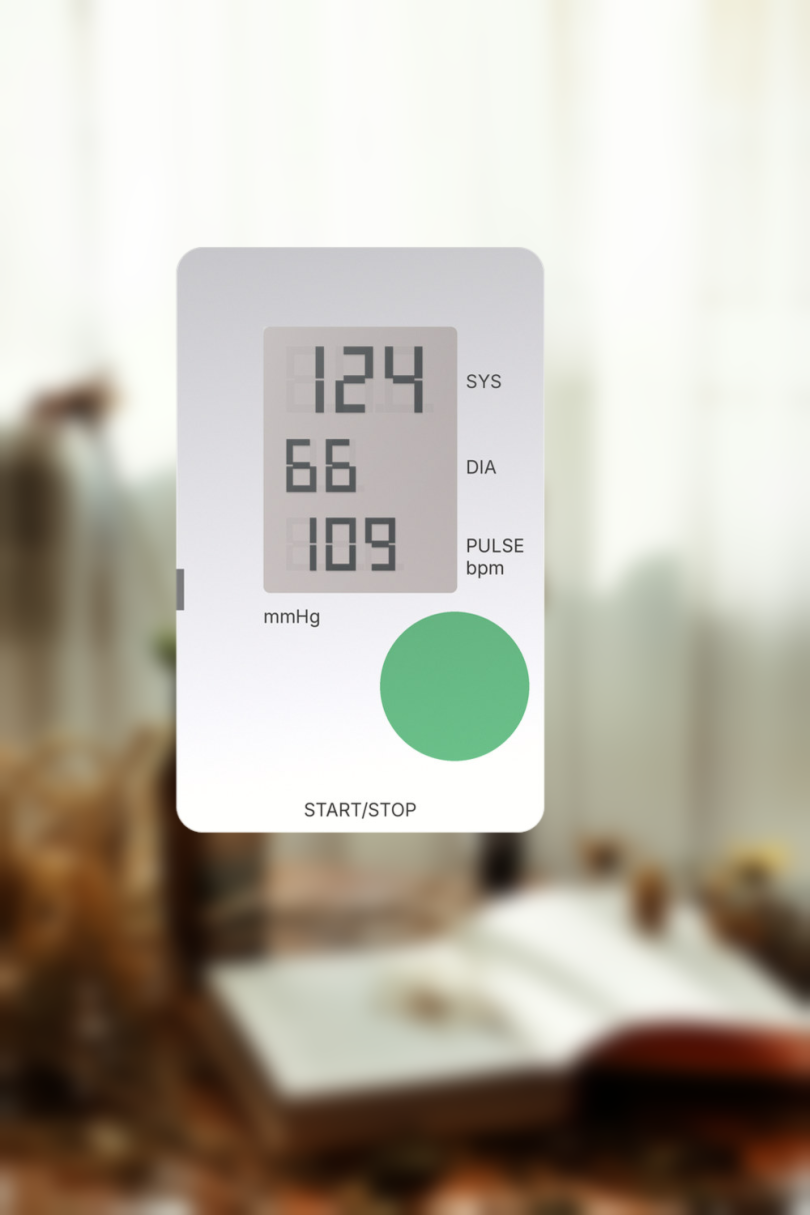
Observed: 124 (mmHg)
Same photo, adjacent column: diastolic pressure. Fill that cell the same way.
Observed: 66 (mmHg)
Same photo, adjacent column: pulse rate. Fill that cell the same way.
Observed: 109 (bpm)
